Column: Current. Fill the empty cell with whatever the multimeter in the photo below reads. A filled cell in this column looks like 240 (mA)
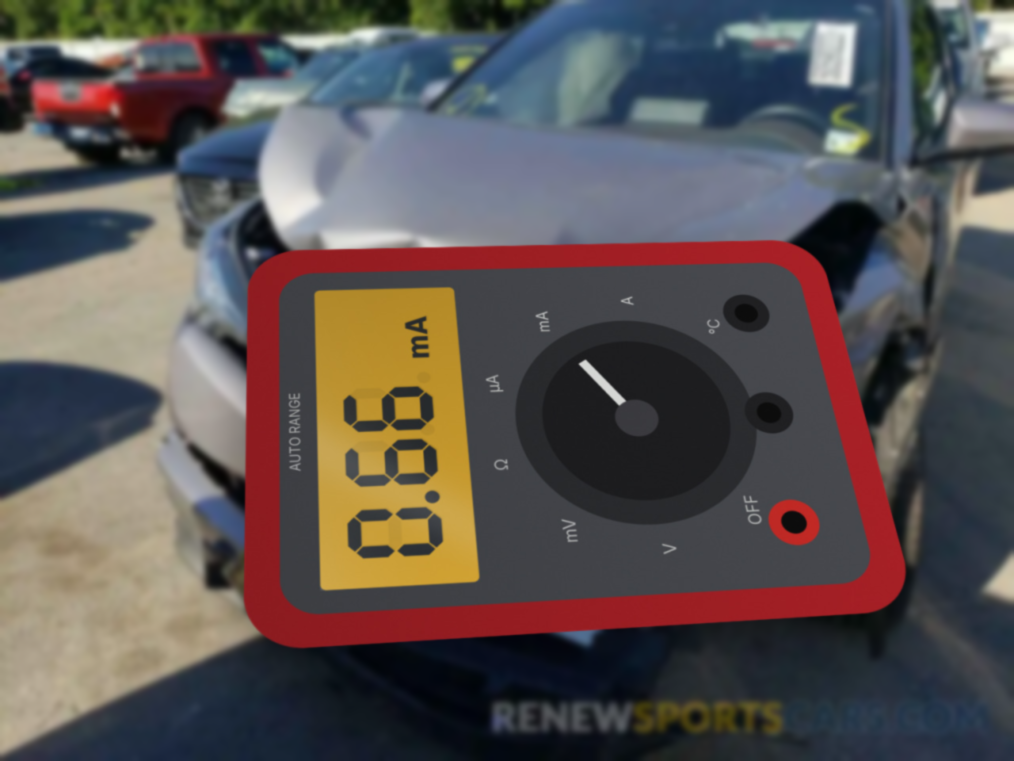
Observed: 0.66 (mA)
